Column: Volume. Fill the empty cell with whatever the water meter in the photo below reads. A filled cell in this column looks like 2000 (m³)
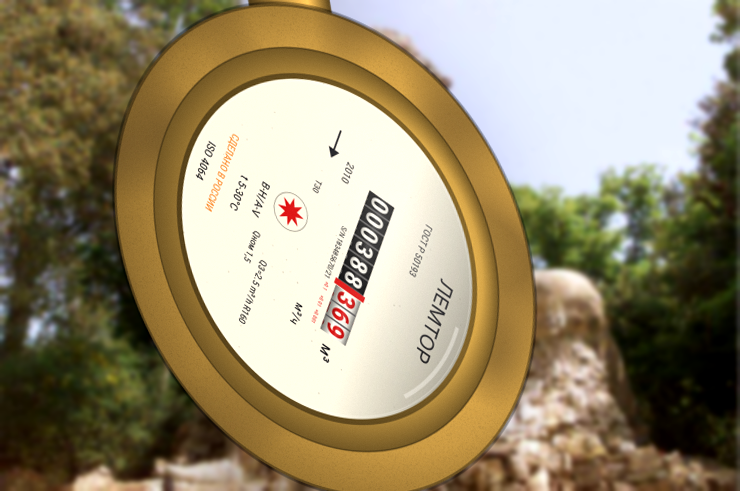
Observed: 388.369 (m³)
